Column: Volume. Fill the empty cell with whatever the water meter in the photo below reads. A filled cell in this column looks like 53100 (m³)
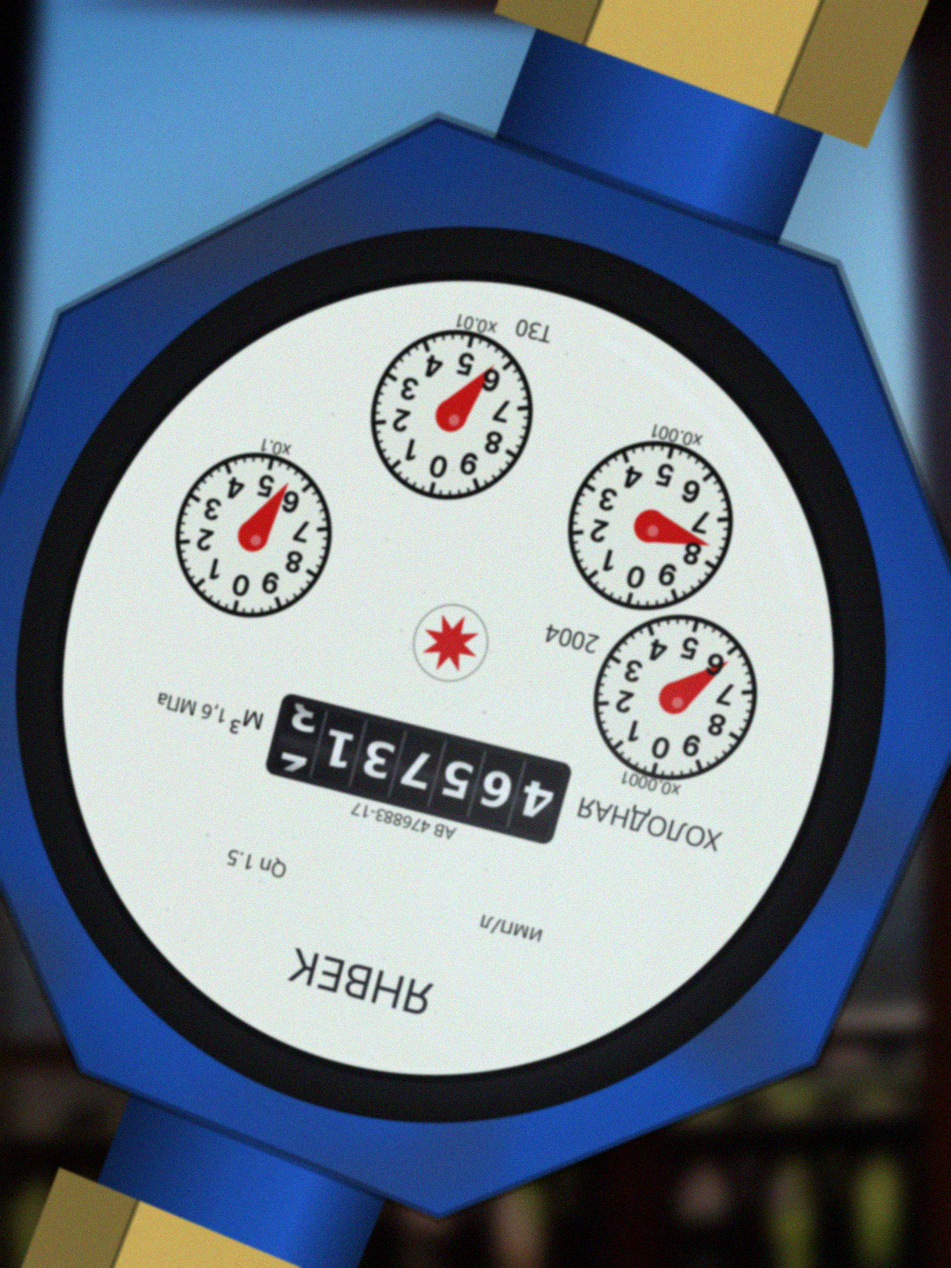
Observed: 4657312.5576 (m³)
